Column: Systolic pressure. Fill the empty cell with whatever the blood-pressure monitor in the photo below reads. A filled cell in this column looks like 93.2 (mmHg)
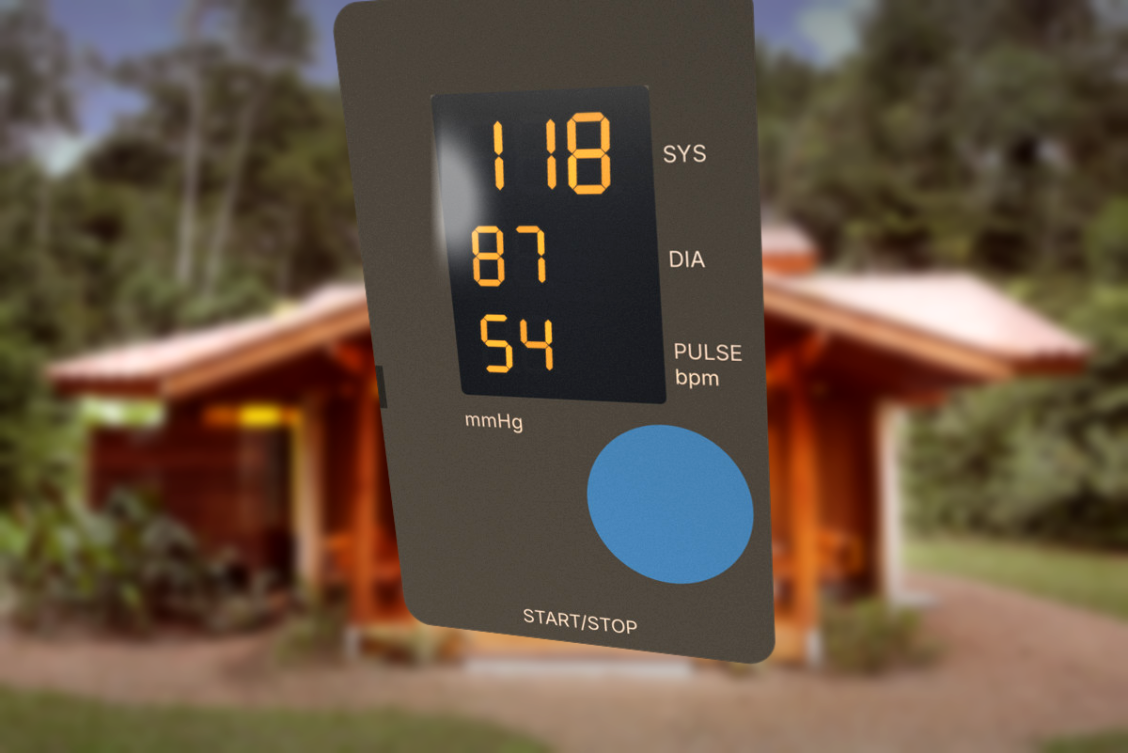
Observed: 118 (mmHg)
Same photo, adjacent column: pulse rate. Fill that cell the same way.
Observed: 54 (bpm)
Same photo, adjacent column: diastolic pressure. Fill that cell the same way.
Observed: 87 (mmHg)
